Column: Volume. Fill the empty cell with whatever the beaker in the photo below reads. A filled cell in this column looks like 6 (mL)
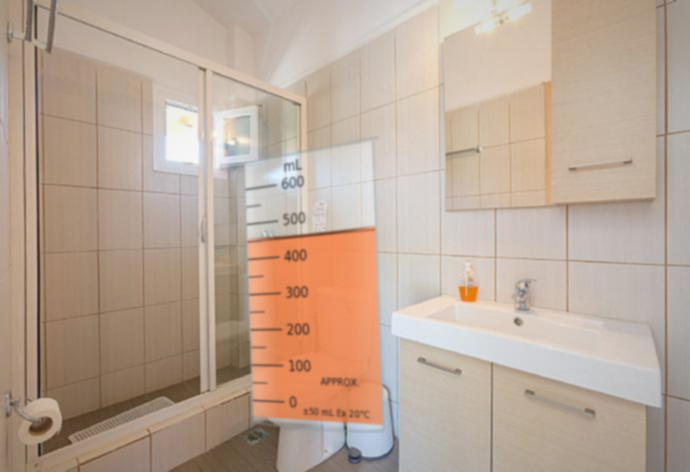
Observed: 450 (mL)
